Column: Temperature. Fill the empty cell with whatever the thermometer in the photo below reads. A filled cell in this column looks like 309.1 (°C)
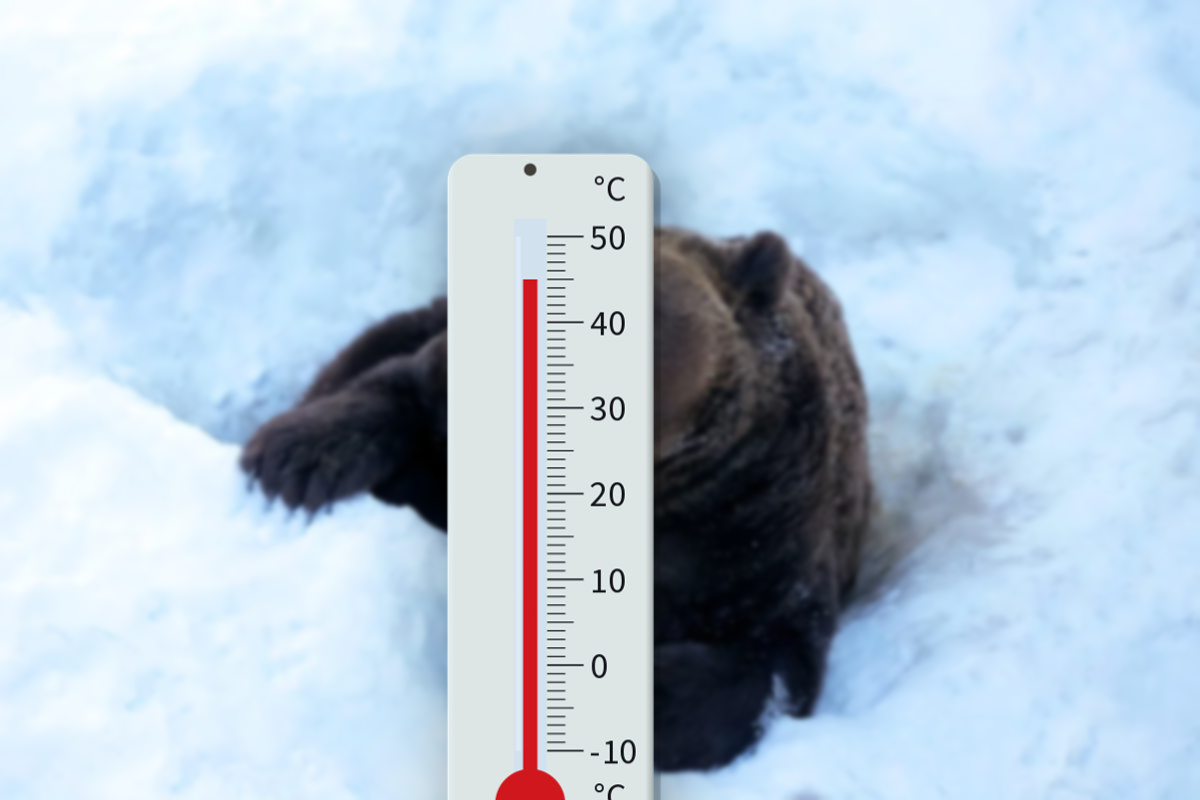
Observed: 45 (°C)
